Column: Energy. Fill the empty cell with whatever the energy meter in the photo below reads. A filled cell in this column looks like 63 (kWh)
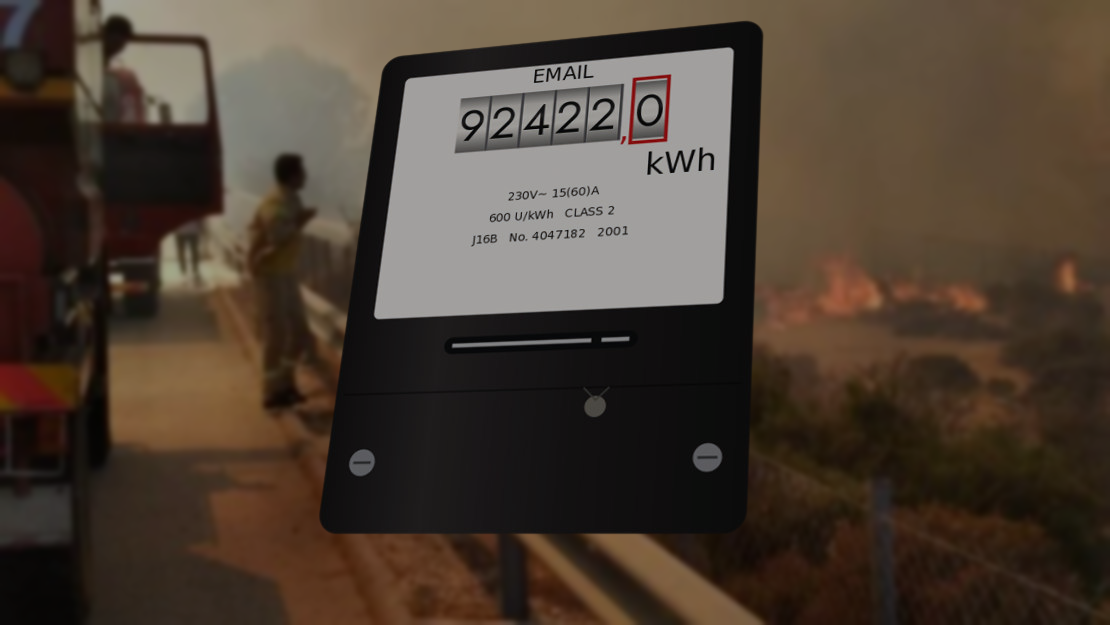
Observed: 92422.0 (kWh)
